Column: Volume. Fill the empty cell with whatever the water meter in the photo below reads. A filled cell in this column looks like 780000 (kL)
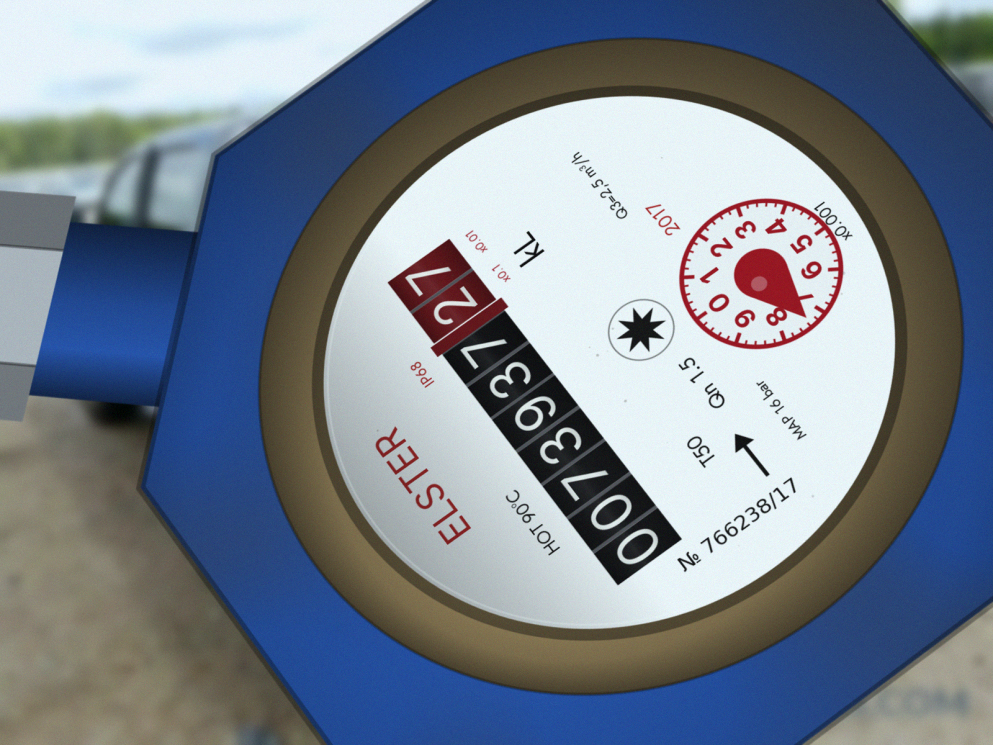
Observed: 73937.277 (kL)
